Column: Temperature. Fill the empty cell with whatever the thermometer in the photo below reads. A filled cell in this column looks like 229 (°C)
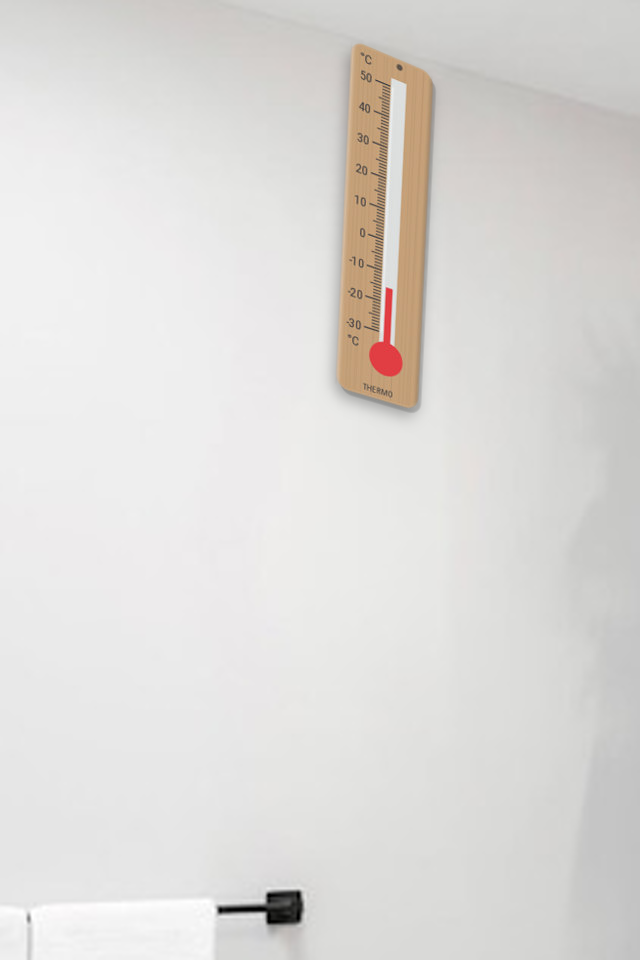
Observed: -15 (°C)
